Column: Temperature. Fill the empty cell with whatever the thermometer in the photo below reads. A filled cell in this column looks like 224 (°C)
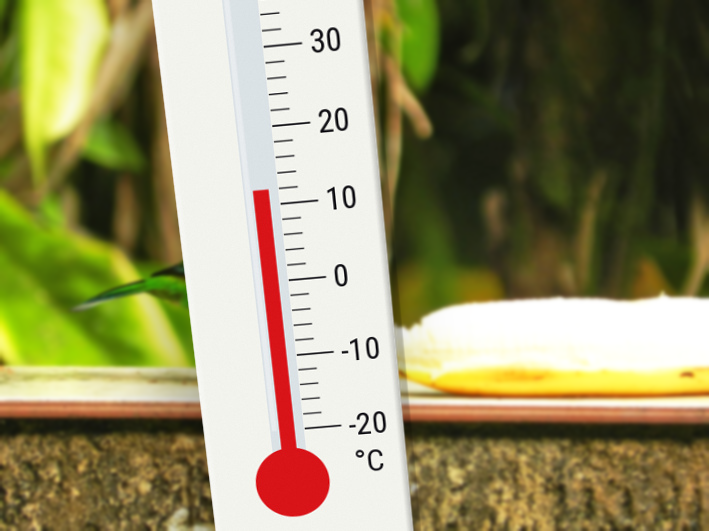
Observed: 12 (°C)
